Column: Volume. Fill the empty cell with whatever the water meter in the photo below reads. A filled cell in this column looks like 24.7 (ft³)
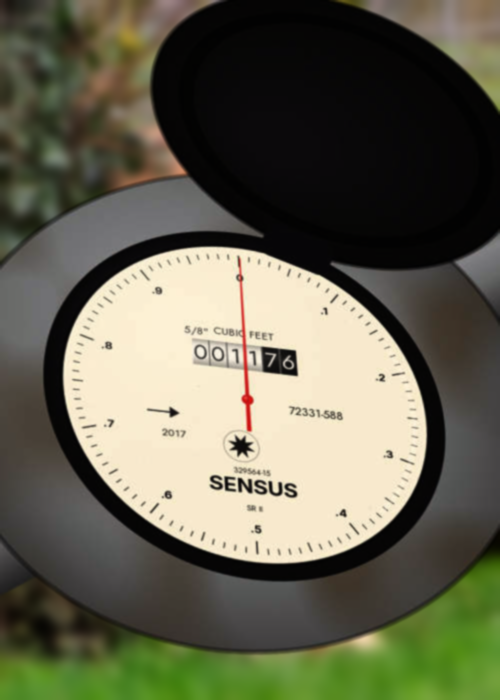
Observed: 1176.00 (ft³)
